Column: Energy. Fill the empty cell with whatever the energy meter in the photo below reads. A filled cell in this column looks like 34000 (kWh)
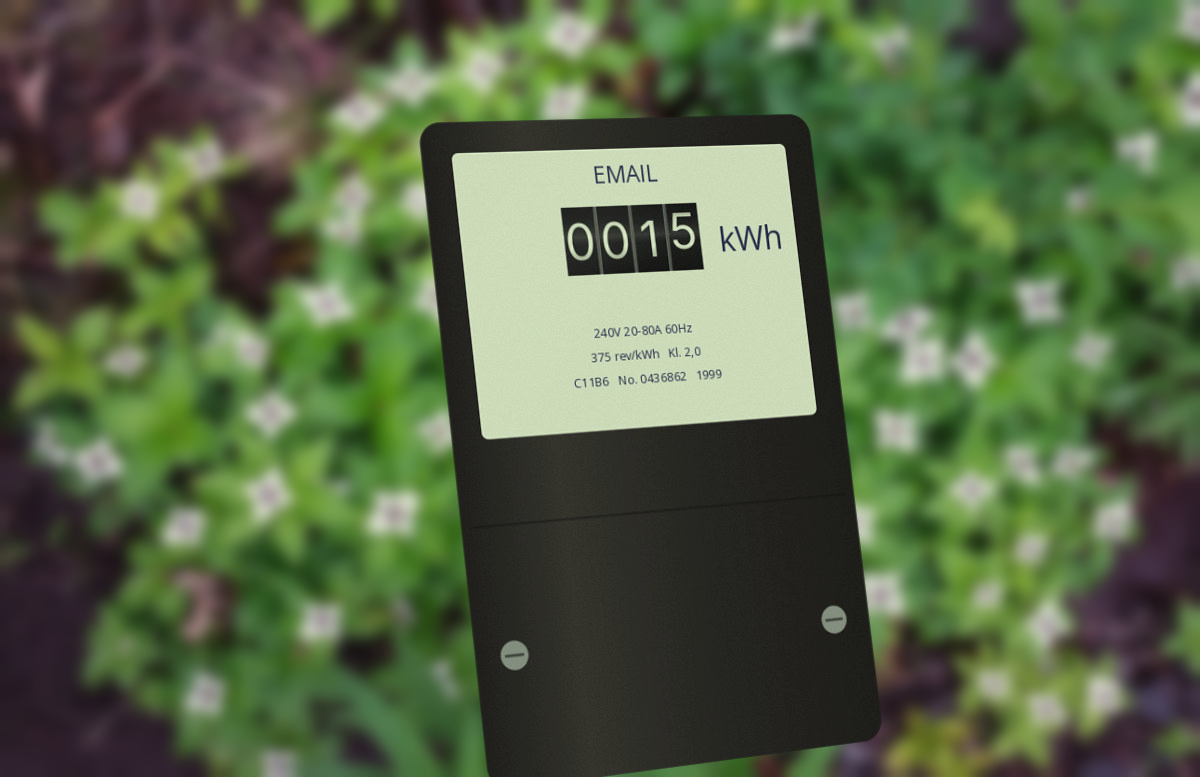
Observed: 15 (kWh)
